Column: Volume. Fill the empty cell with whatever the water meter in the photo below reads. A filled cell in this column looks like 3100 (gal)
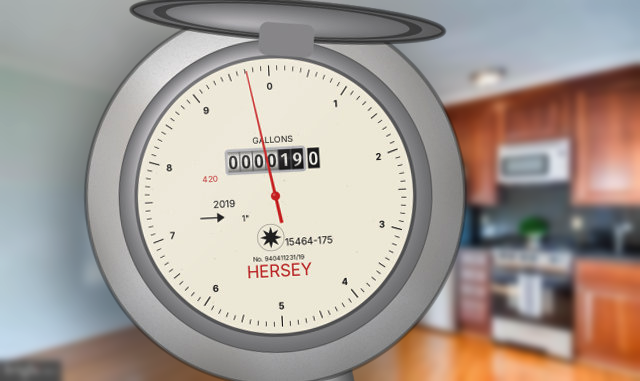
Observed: 189.7 (gal)
